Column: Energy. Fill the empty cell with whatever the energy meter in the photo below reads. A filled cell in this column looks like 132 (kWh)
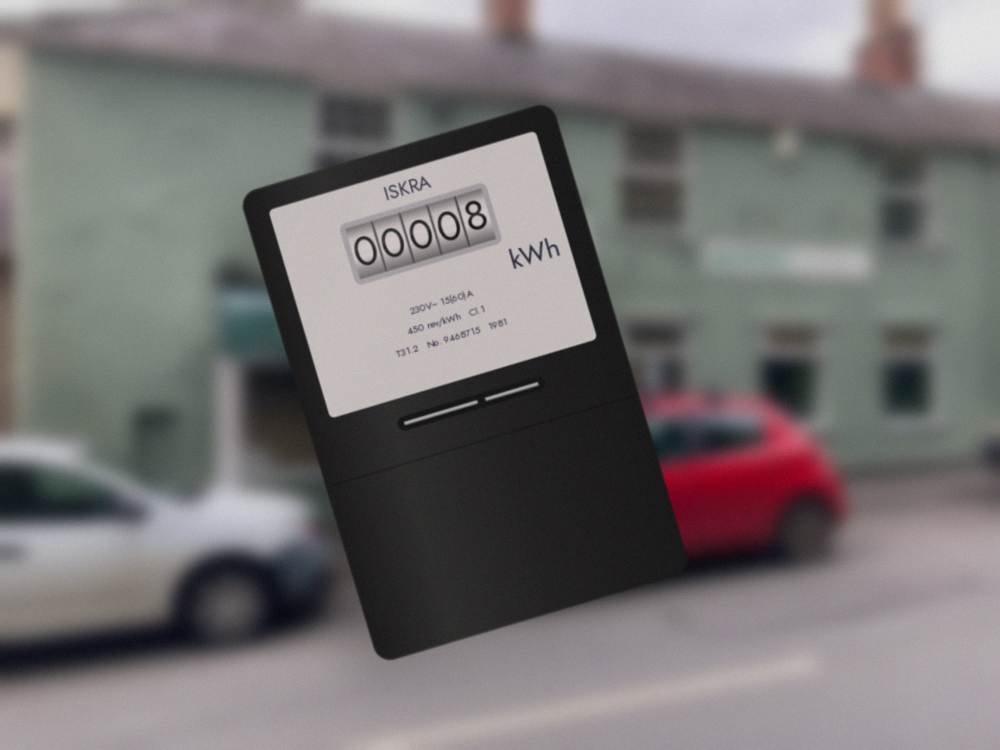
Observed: 8 (kWh)
